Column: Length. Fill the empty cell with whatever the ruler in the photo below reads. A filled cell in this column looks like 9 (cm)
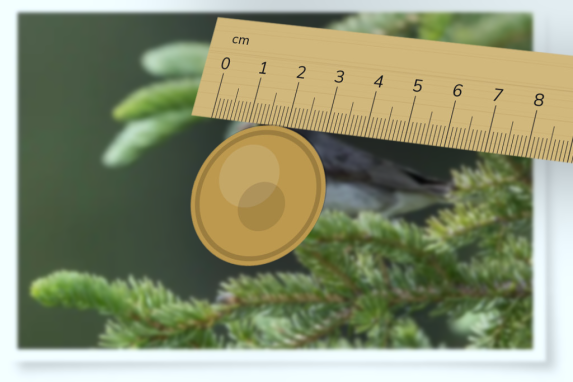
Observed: 3.4 (cm)
